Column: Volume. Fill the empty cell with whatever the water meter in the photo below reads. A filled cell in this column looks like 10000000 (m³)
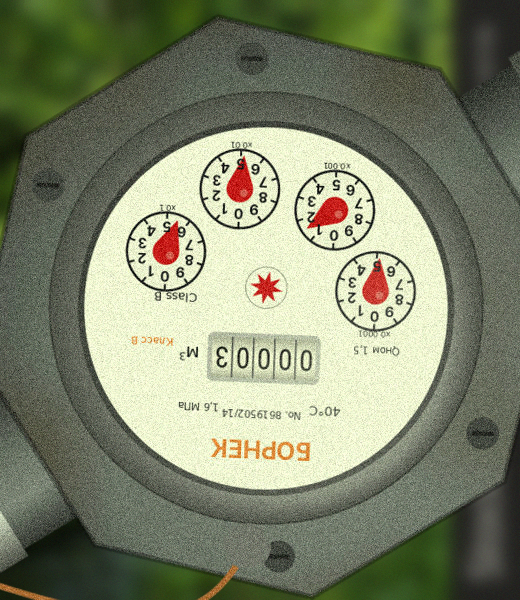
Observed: 3.5515 (m³)
